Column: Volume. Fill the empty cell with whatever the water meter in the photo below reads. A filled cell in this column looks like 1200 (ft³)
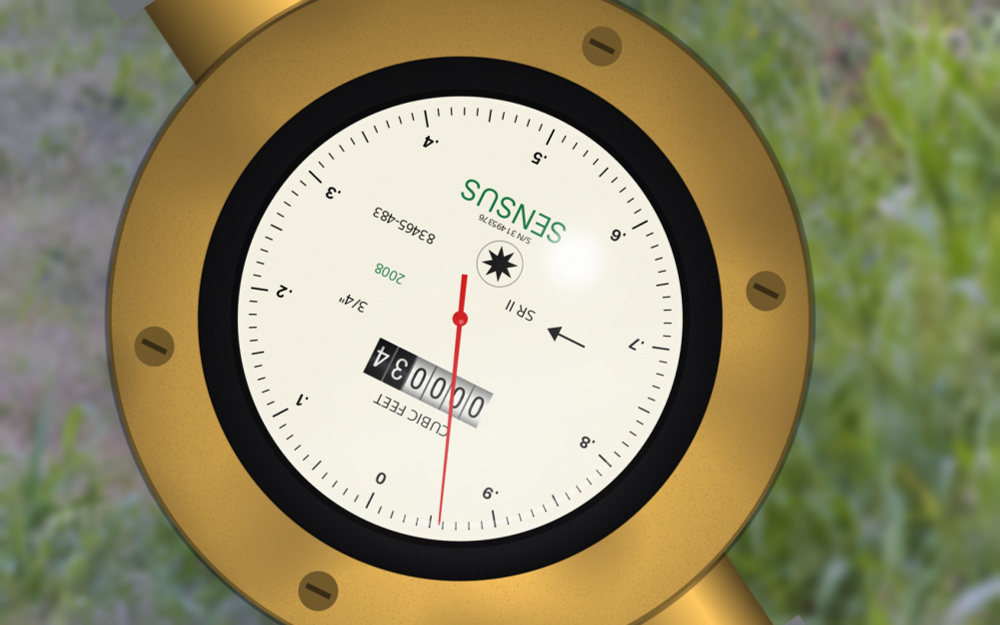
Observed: 33.94 (ft³)
